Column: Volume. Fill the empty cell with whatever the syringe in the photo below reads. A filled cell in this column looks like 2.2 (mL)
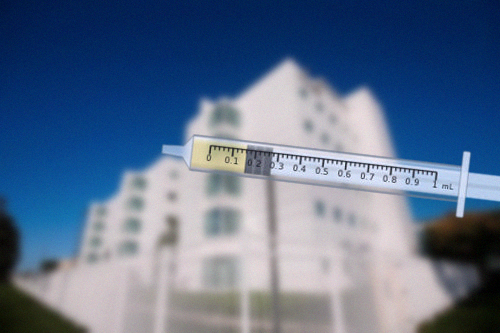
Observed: 0.16 (mL)
